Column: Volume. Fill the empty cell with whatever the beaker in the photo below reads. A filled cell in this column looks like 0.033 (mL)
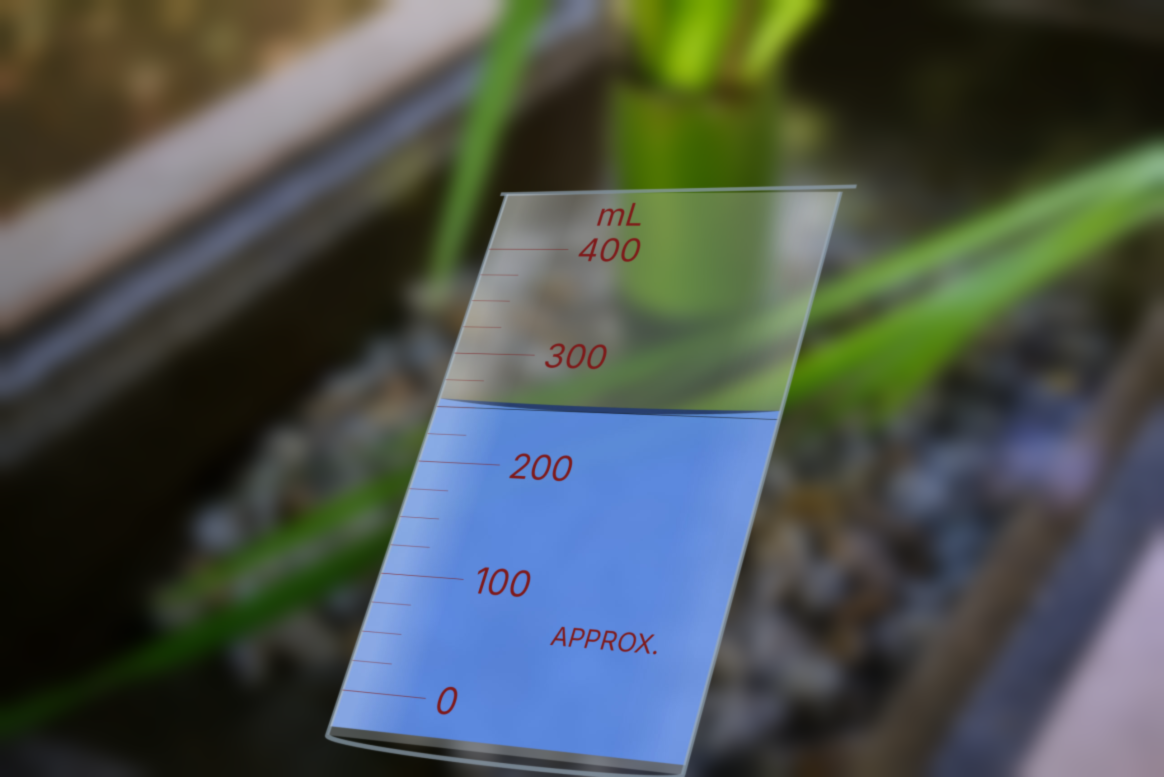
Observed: 250 (mL)
